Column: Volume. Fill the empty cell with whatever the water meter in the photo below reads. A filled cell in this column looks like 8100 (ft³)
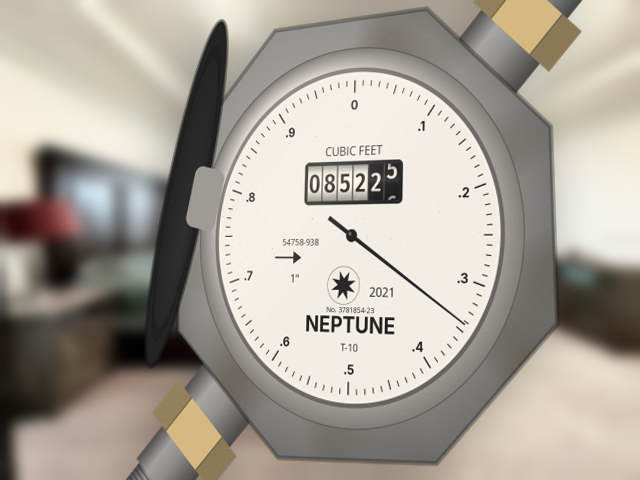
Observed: 85225.34 (ft³)
